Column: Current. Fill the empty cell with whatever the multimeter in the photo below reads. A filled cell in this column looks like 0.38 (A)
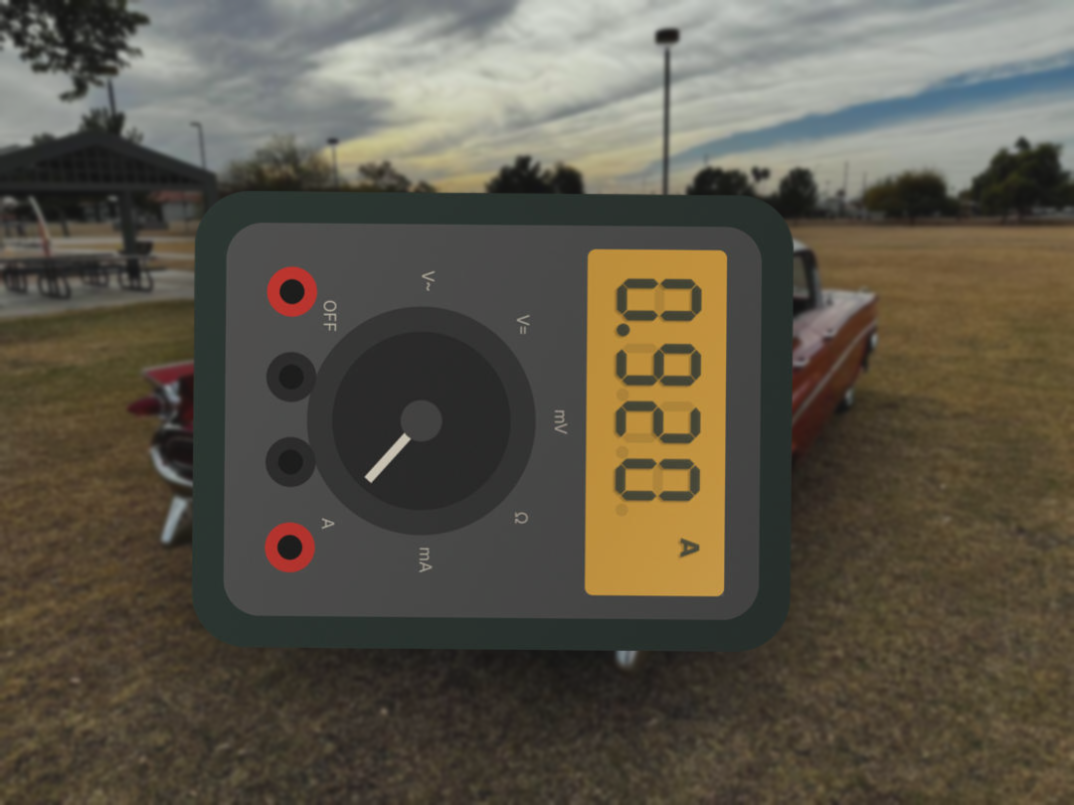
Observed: 0.920 (A)
